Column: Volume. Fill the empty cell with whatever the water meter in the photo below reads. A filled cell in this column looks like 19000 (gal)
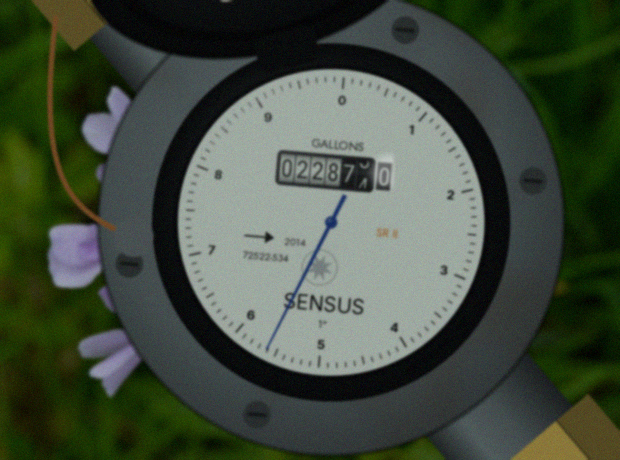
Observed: 228735.6 (gal)
